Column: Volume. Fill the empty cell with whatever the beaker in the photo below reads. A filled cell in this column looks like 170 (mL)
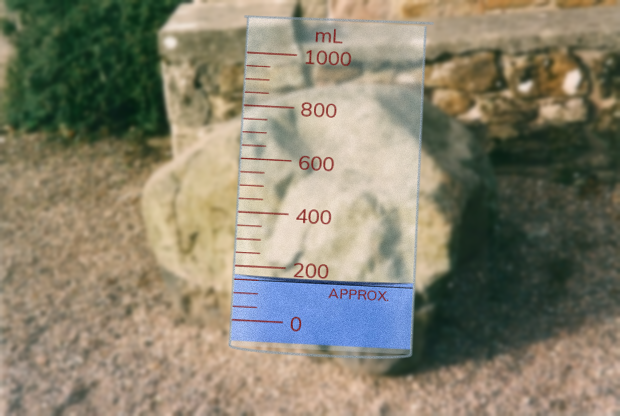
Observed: 150 (mL)
